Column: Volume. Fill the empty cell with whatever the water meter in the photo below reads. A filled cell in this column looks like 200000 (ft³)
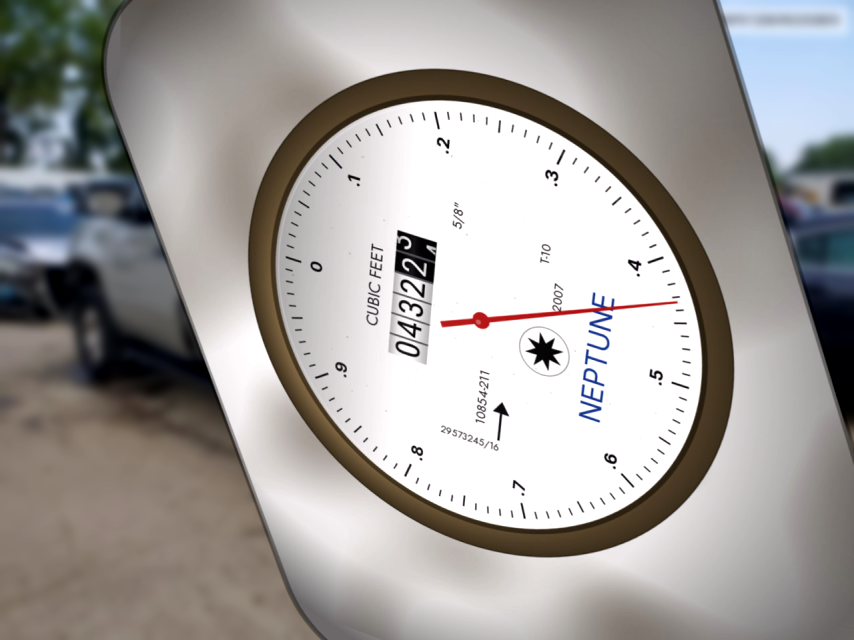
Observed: 43223.43 (ft³)
